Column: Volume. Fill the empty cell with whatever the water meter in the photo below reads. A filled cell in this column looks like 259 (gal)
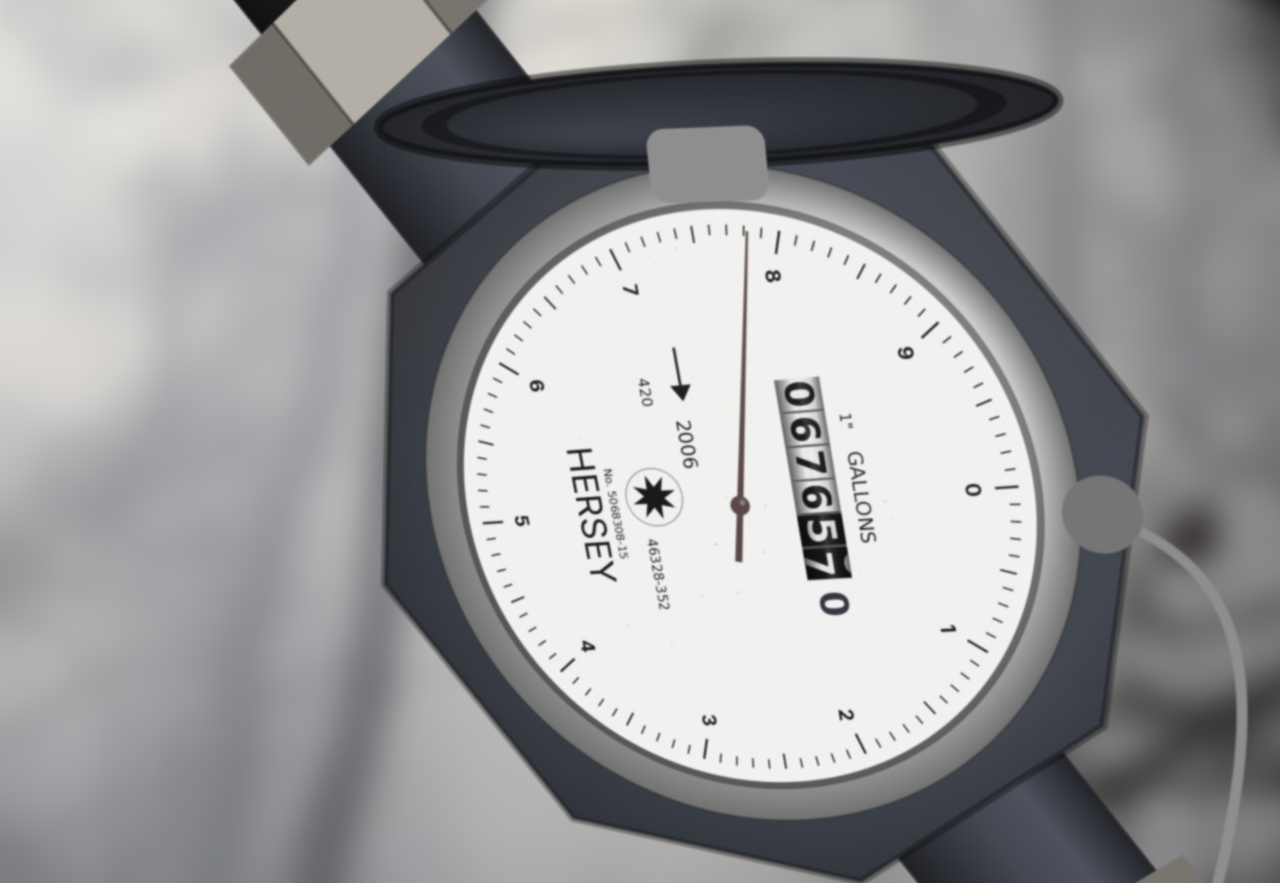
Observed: 676567.8 (gal)
